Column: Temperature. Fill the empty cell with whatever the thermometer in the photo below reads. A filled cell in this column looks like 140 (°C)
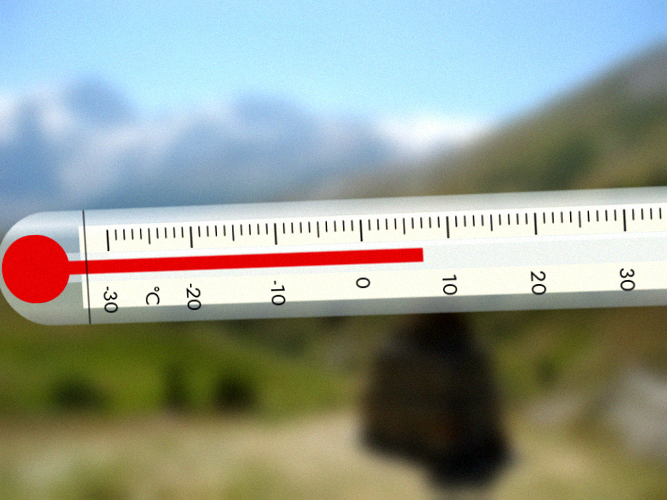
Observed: 7 (°C)
